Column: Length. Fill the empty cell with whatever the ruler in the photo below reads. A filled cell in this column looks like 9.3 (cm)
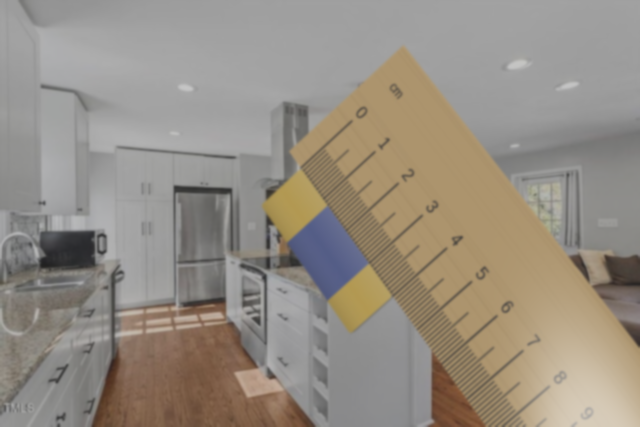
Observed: 4 (cm)
